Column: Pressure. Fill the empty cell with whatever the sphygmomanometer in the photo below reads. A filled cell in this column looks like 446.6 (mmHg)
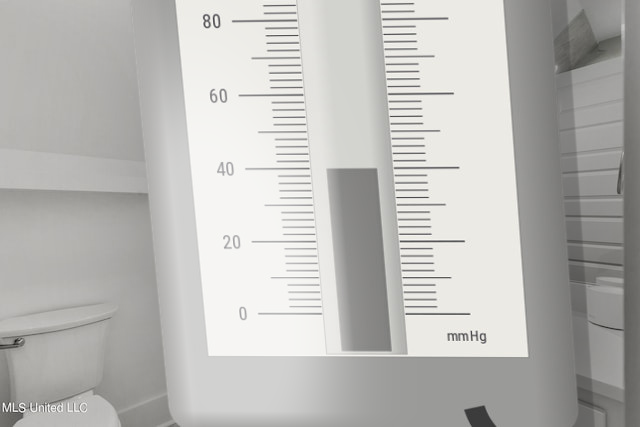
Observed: 40 (mmHg)
